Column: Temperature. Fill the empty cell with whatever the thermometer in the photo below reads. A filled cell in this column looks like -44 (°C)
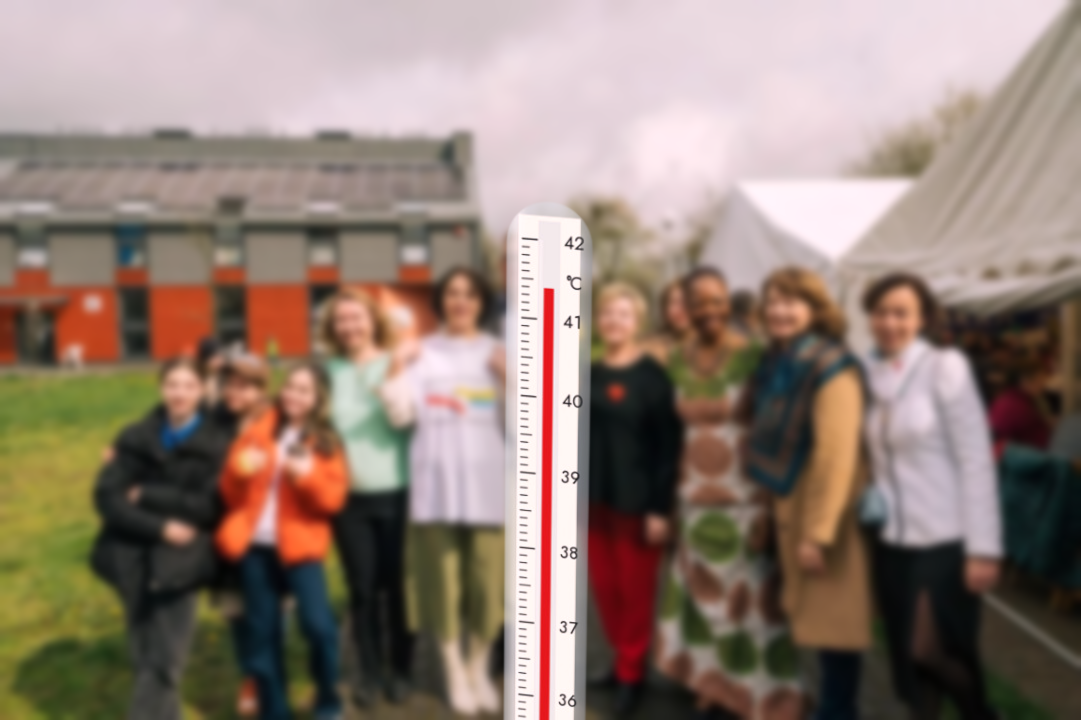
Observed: 41.4 (°C)
